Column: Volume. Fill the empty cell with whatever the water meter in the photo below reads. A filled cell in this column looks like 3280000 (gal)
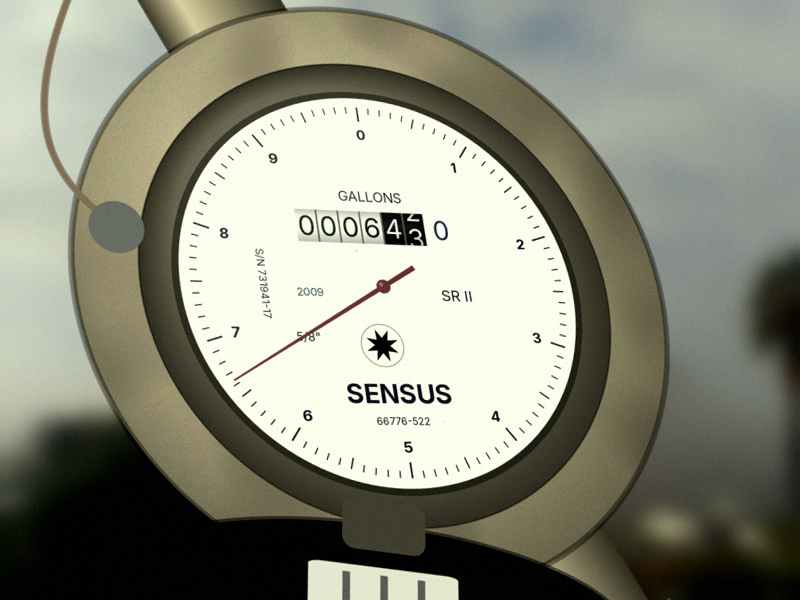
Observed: 6426.6 (gal)
